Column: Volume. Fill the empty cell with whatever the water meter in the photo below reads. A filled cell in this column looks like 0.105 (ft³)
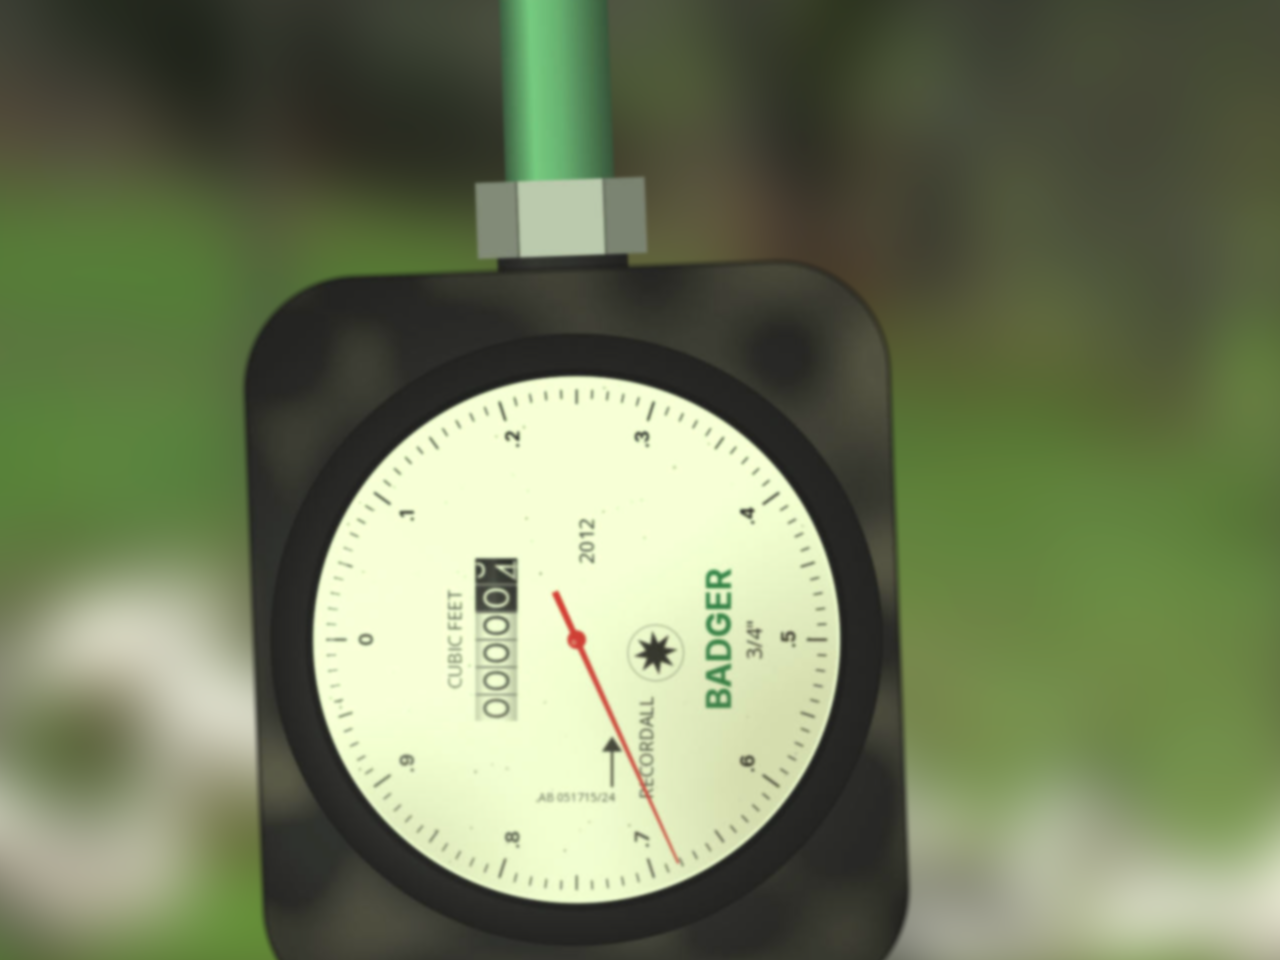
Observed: 3.68 (ft³)
